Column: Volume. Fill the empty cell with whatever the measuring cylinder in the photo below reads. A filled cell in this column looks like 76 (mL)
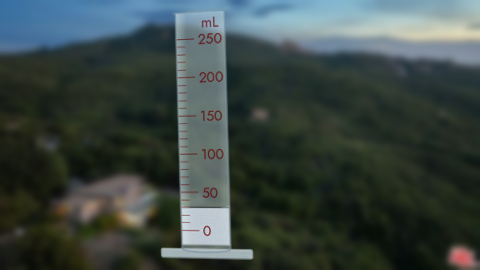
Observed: 30 (mL)
